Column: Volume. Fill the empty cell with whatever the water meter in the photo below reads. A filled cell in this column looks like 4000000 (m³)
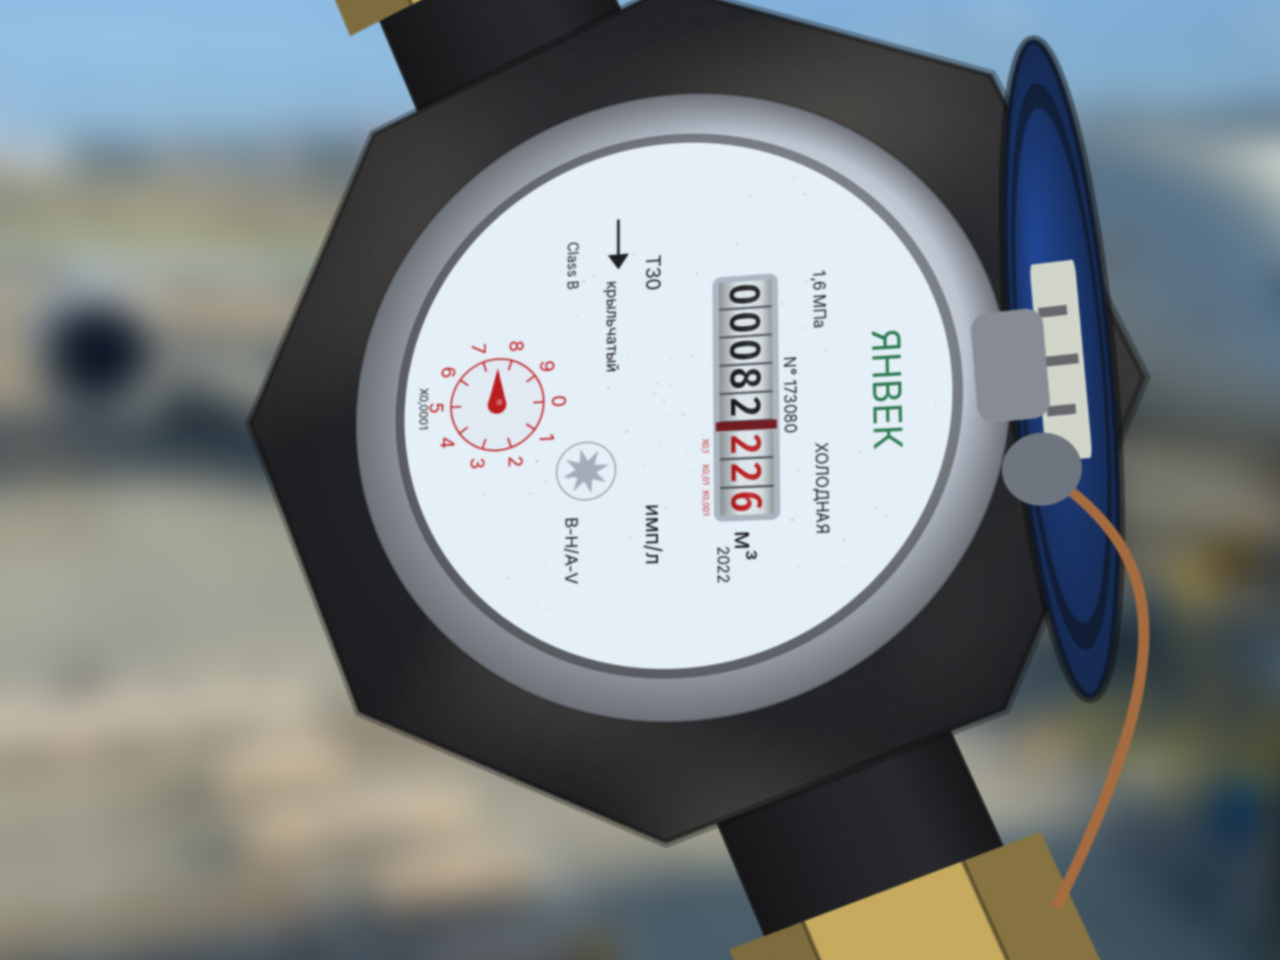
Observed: 82.2267 (m³)
